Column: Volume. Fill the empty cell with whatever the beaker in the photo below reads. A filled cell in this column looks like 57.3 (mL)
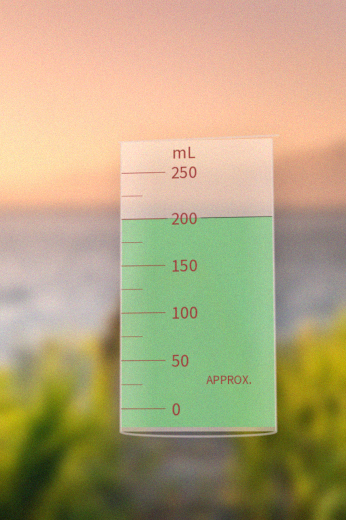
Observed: 200 (mL)
